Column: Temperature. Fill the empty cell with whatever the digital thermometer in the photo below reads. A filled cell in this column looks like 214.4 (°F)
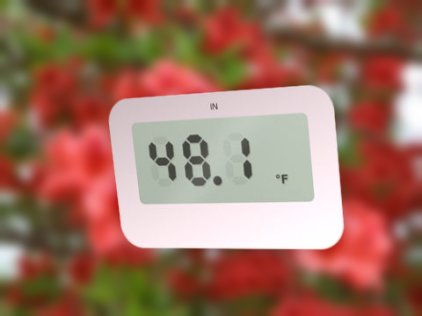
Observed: 48.1 (°F)
